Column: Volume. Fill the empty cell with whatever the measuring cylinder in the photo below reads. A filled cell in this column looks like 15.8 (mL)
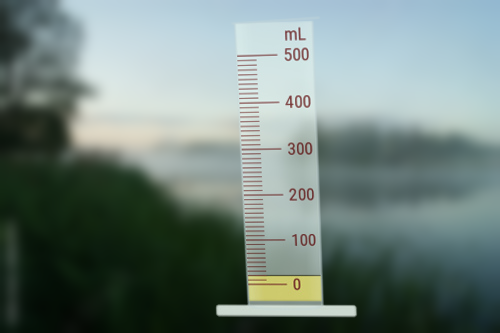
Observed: 20 (mL)
